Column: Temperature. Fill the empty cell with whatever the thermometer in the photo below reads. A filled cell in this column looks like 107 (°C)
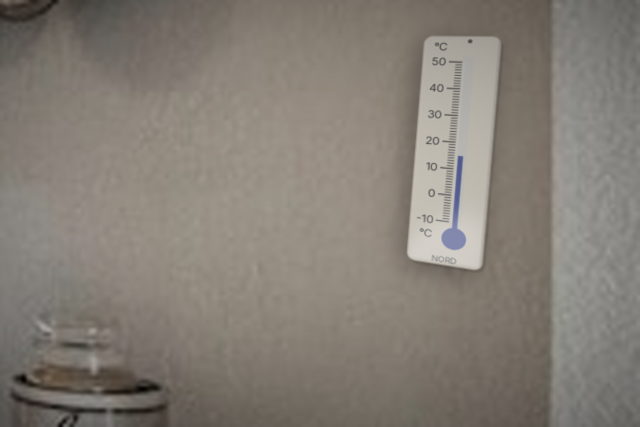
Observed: 15 (°C)
